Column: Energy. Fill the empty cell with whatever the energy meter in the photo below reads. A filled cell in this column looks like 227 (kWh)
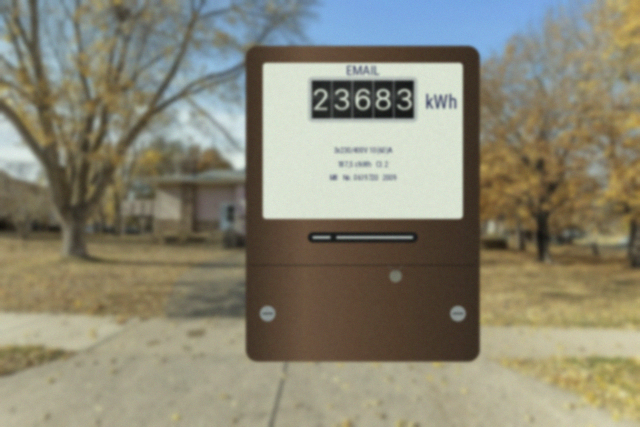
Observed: 23683 (kWh)
